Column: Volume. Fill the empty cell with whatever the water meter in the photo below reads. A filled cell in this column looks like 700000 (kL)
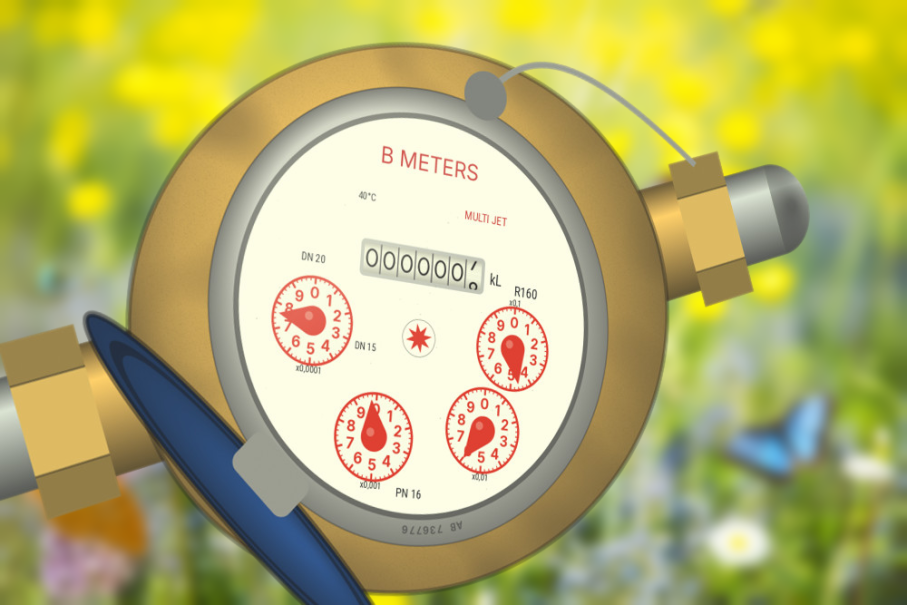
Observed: 7.4597 (kL)
